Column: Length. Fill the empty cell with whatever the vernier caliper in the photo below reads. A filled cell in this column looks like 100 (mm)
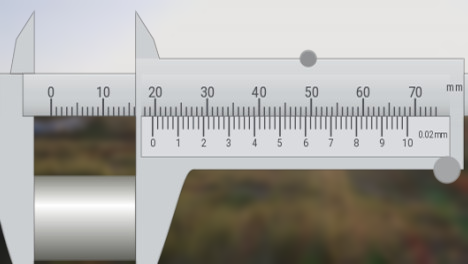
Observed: 19.5 (mm)
